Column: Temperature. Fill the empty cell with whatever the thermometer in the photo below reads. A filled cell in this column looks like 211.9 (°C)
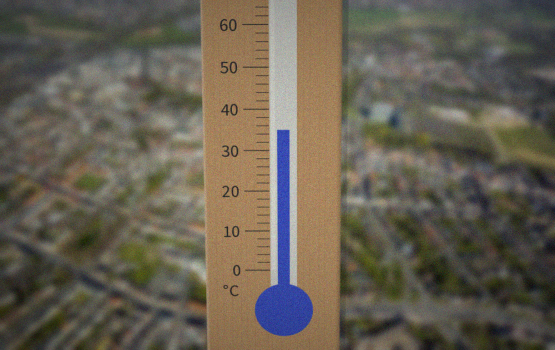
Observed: 35 (°C)
